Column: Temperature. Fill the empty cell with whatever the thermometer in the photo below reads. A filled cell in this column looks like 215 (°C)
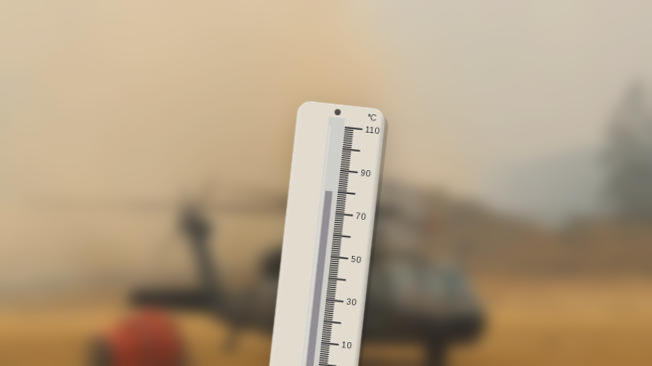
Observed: 80 (°C)
